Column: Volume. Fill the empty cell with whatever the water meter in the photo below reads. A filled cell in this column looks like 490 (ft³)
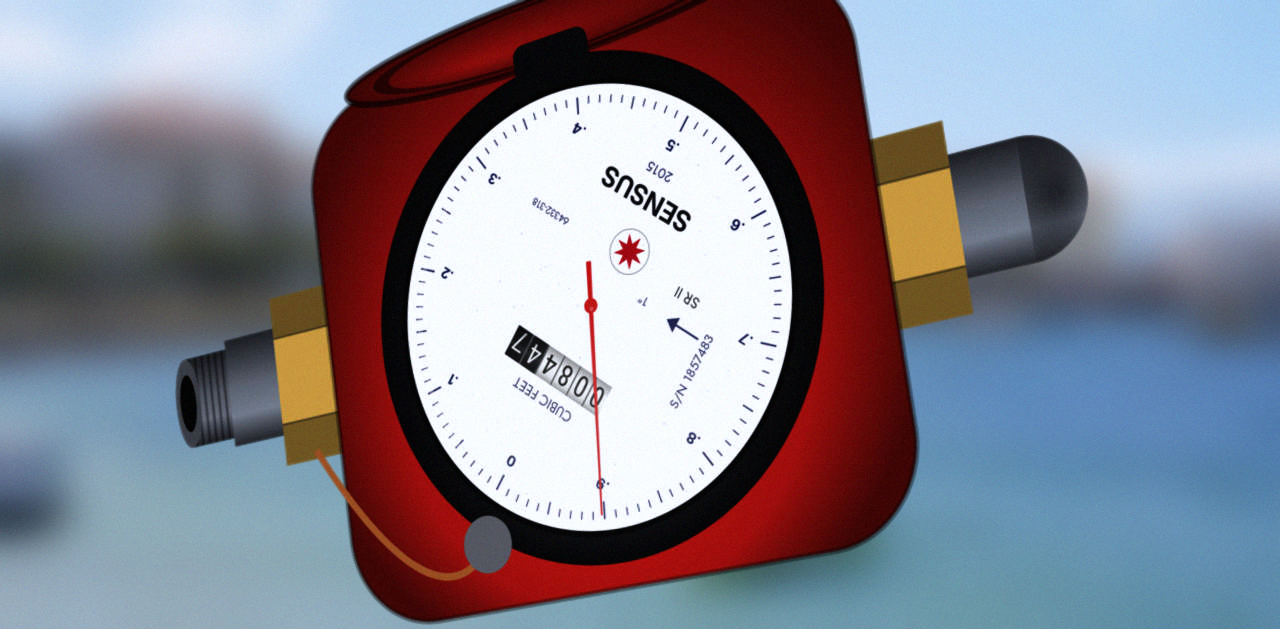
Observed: 8446.90 (ft³)
